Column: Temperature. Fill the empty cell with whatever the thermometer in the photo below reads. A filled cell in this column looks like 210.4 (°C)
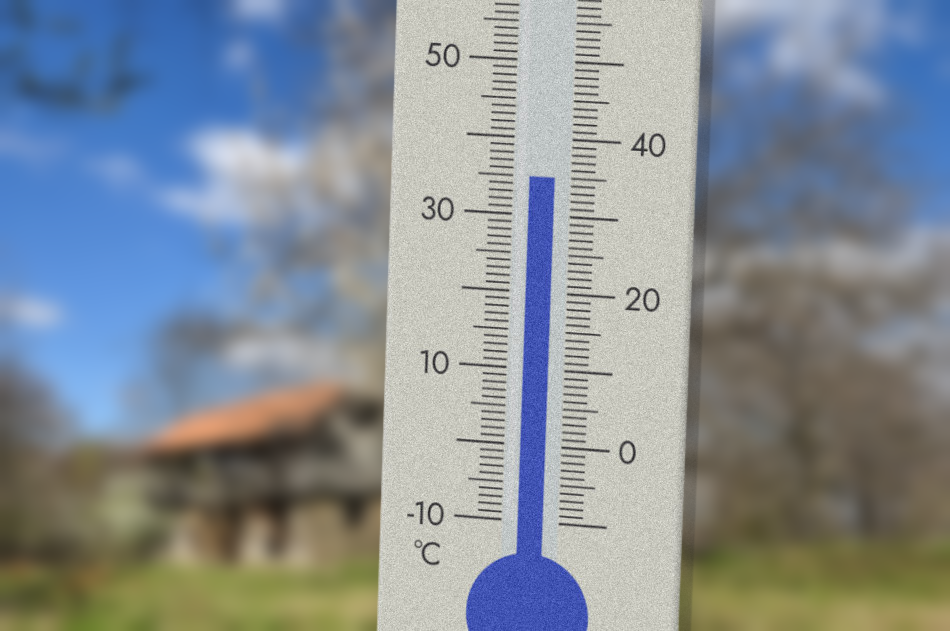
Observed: 35 (°C)
